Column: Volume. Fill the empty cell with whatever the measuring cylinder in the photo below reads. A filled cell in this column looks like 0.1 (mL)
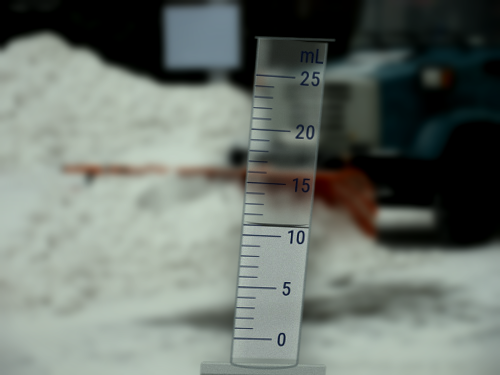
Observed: 11 (mL)
